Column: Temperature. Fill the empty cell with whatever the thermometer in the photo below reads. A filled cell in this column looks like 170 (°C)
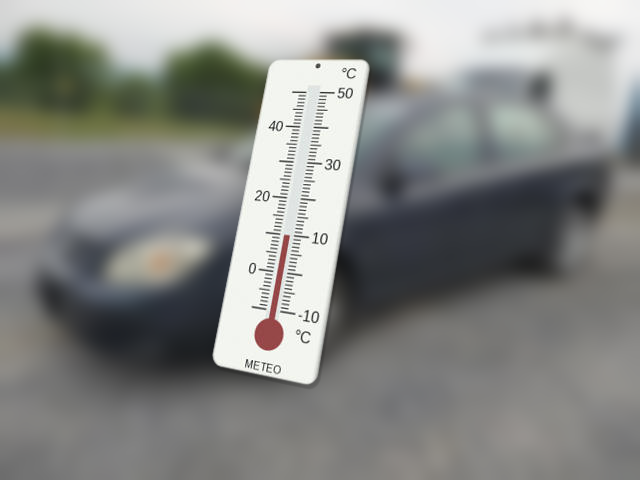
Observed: 10 (°C)
